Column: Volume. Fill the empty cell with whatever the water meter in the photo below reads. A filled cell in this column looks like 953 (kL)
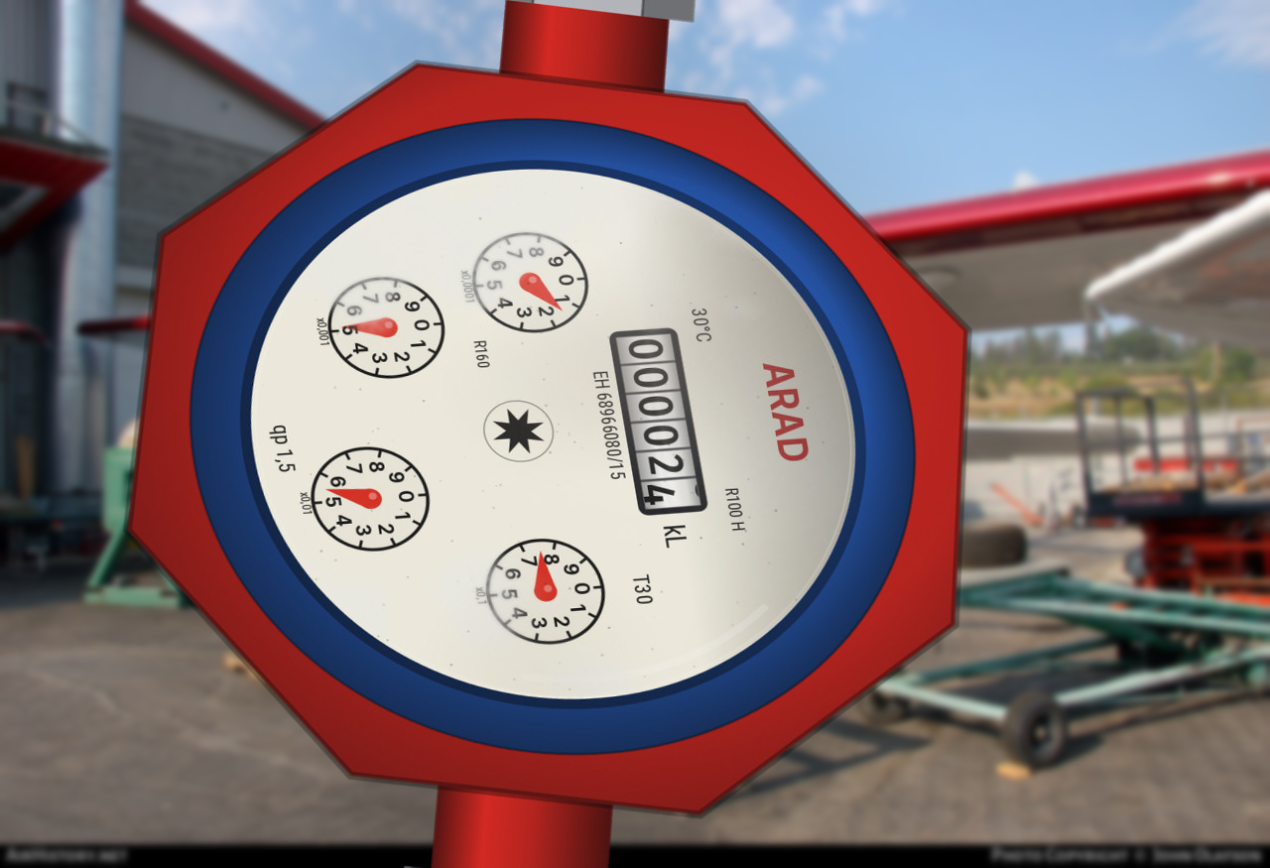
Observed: 23.7551 (kL)
